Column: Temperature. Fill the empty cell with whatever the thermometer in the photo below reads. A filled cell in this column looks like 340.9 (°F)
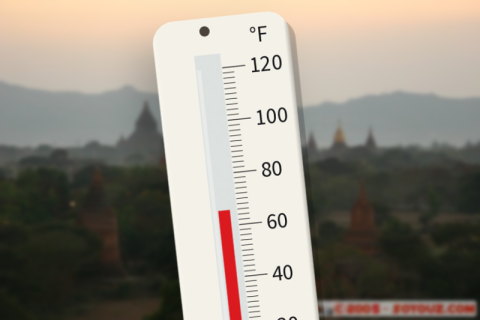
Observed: 66 (°F)
